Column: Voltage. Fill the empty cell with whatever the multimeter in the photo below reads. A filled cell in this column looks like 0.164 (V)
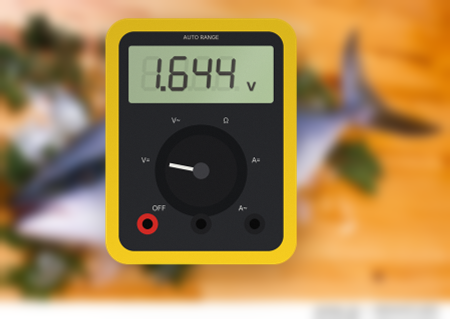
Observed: 1.644 (V)
